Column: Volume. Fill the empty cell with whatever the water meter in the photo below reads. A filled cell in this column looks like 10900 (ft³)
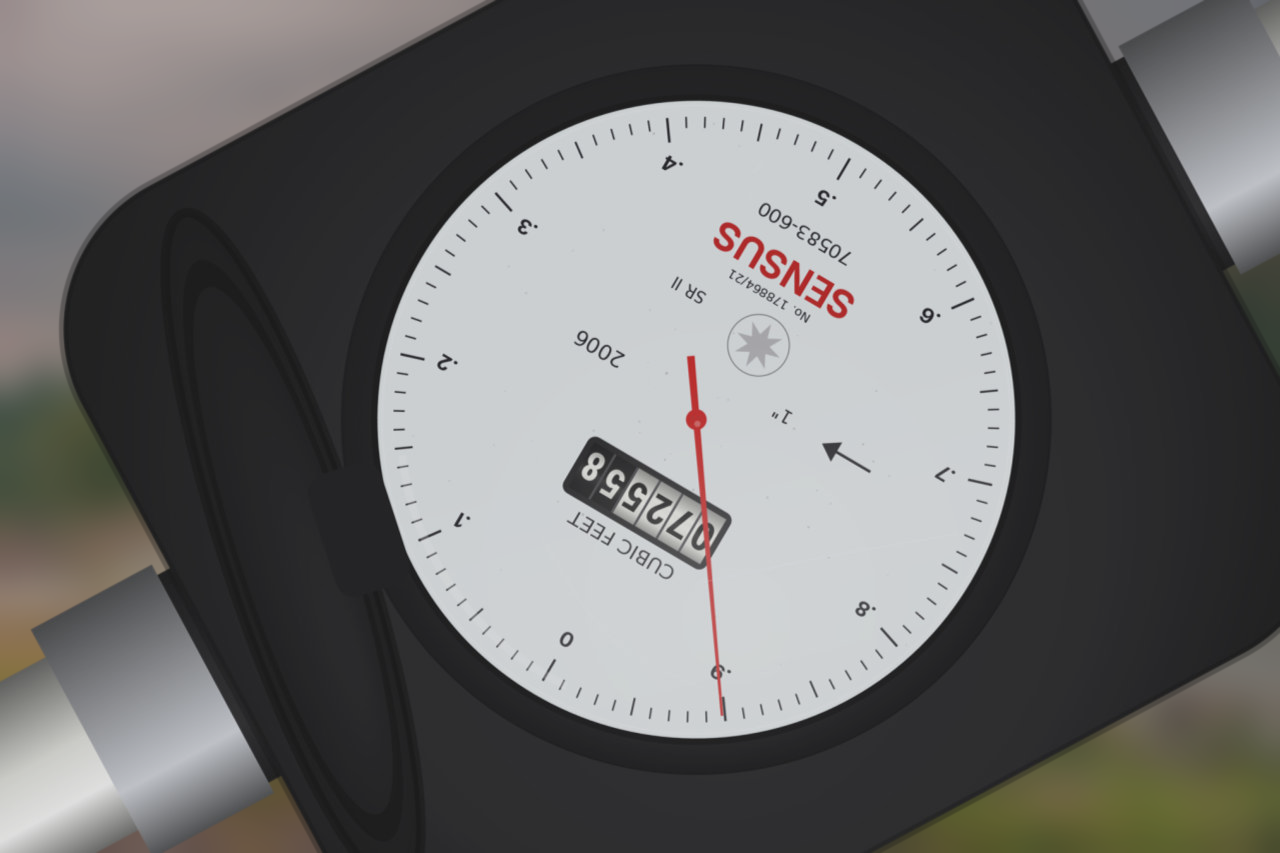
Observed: 72557.90 (ft³)
